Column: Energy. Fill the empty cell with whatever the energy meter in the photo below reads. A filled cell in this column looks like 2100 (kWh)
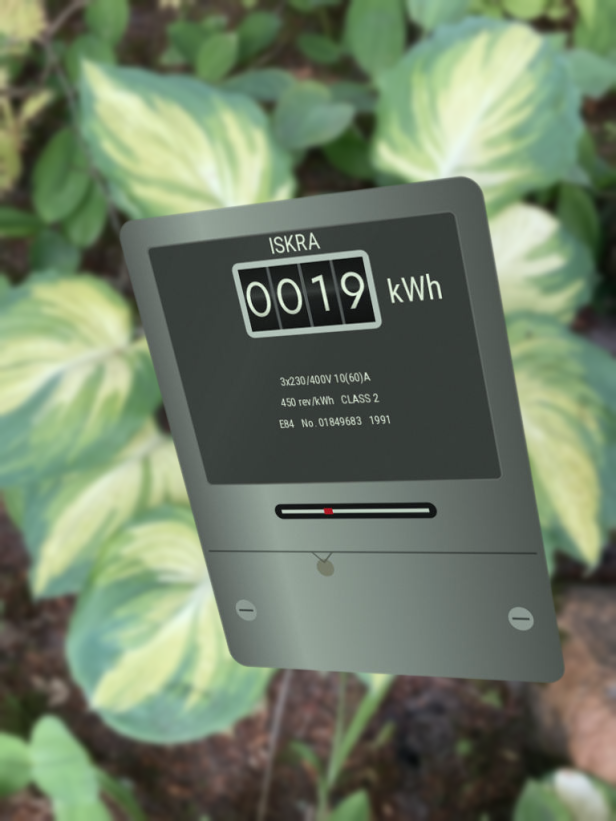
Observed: 19 (kWh)
